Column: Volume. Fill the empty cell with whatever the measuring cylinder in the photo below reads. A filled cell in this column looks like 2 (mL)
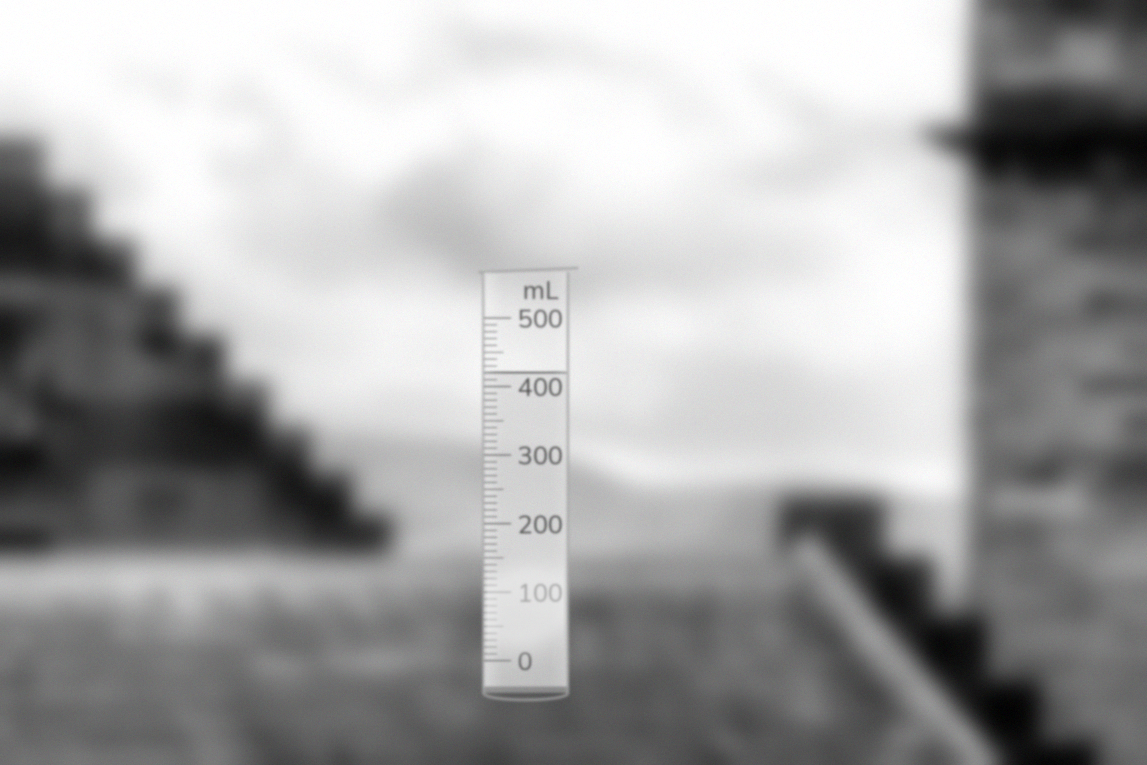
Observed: 420 (mL)
